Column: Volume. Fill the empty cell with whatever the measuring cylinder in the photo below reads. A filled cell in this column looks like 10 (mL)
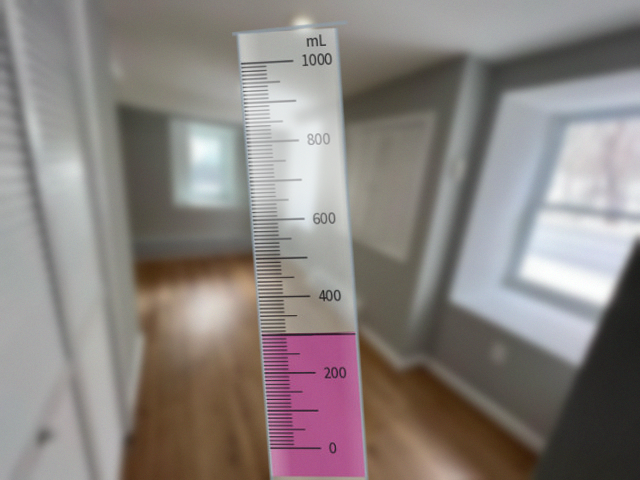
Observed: 300 (mL)
